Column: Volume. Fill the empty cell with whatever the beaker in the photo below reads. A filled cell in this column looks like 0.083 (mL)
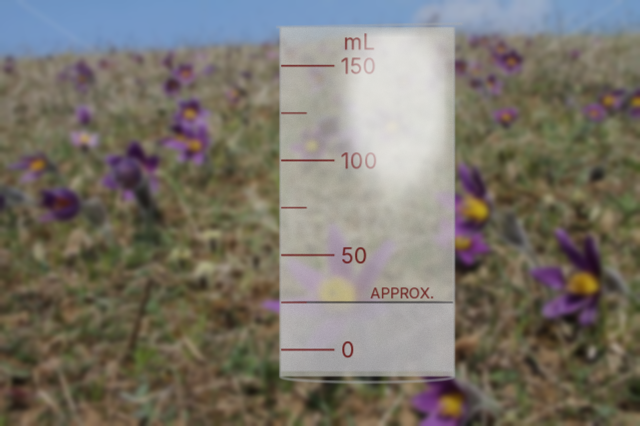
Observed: 25 (mL)
